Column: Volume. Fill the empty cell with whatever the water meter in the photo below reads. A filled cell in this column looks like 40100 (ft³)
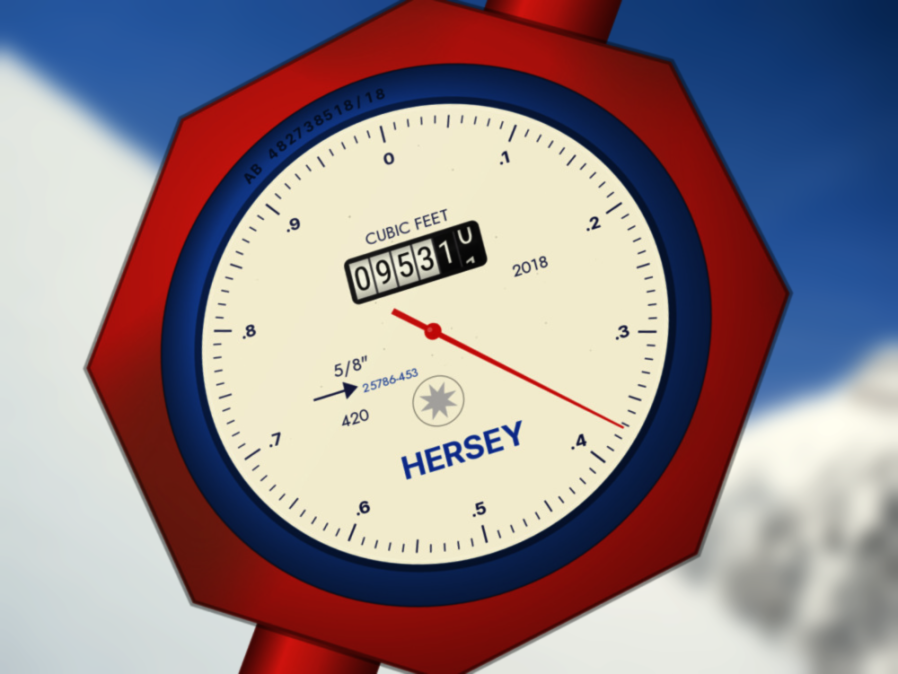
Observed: 95310.37 (ft³)
